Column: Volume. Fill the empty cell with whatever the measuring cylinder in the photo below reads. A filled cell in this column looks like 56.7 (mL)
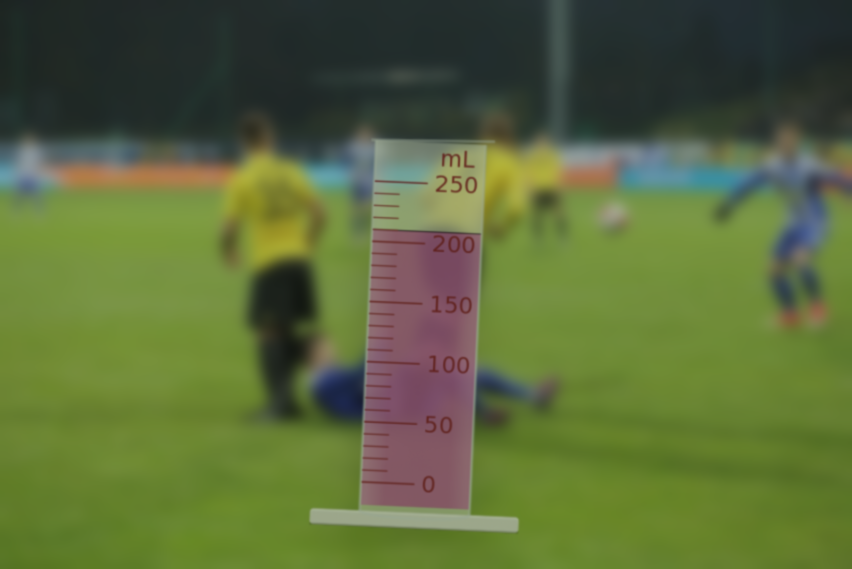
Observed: 210 (mL)
